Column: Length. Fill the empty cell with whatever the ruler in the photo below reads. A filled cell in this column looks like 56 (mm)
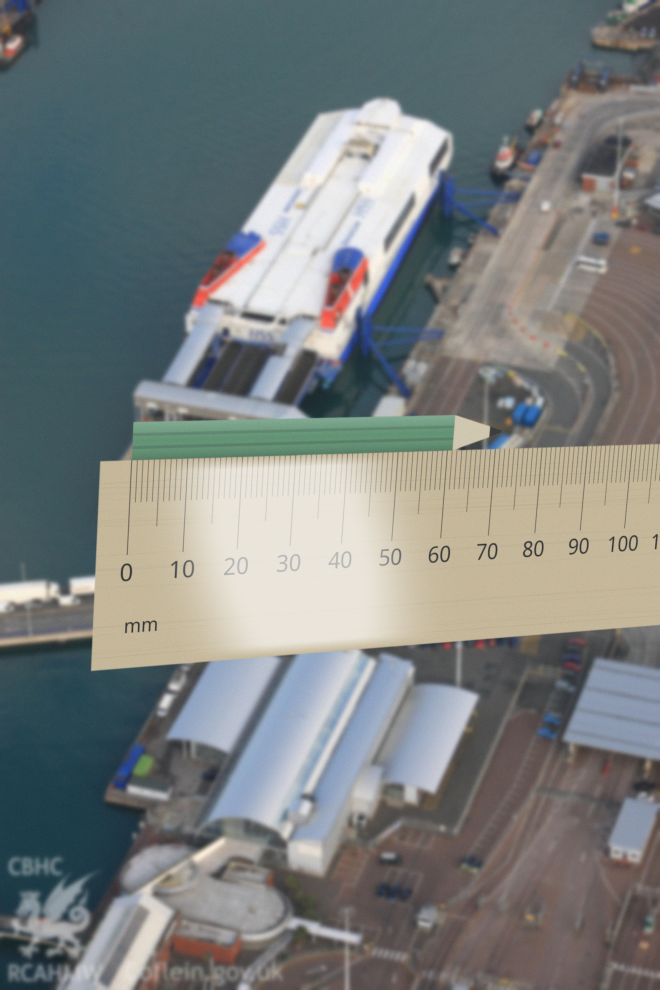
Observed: 71 (mm)
